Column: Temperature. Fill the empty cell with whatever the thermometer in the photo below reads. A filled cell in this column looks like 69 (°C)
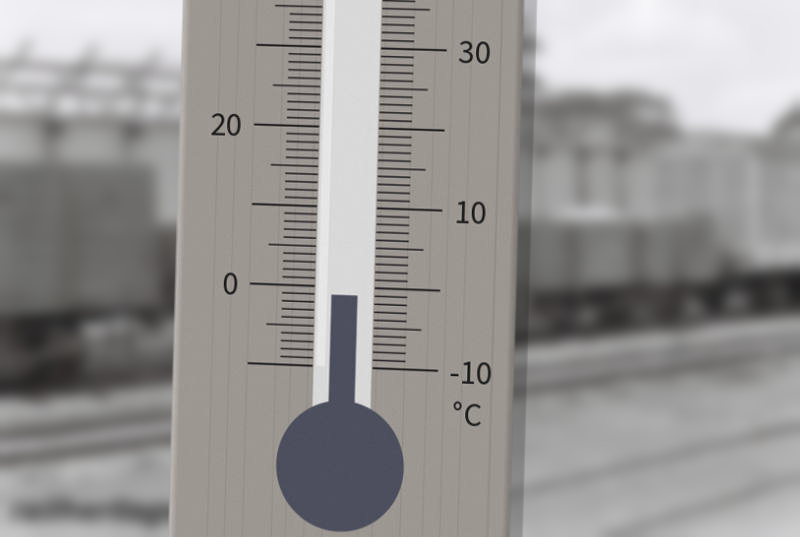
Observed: -1 (°C)
